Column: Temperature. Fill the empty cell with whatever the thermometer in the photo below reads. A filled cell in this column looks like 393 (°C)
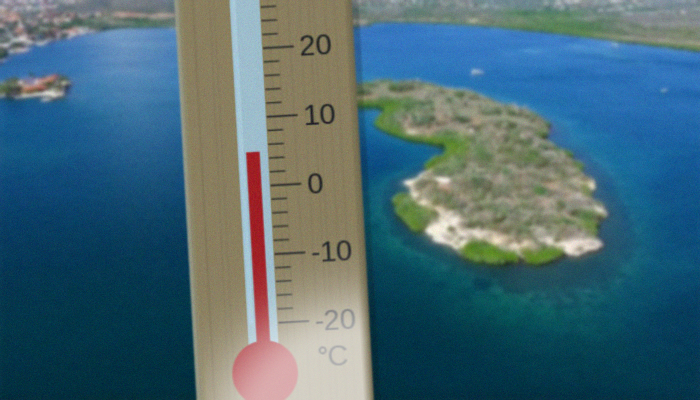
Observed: 5 (°C)
